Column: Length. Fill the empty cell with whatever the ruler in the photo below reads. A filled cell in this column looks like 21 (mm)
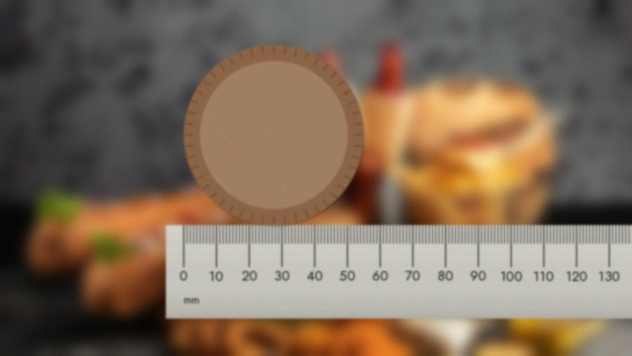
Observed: 55 (mm)
